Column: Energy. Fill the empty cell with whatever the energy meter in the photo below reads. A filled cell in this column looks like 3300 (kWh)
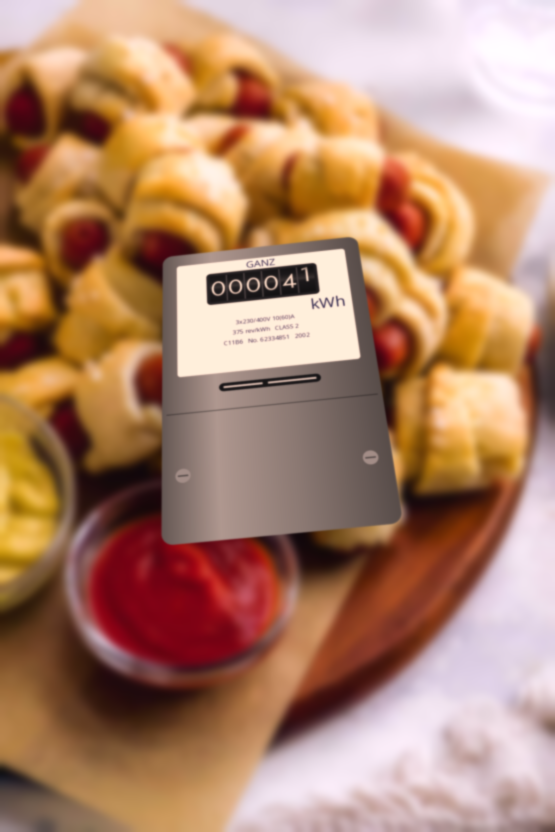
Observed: 41 (kWh)
